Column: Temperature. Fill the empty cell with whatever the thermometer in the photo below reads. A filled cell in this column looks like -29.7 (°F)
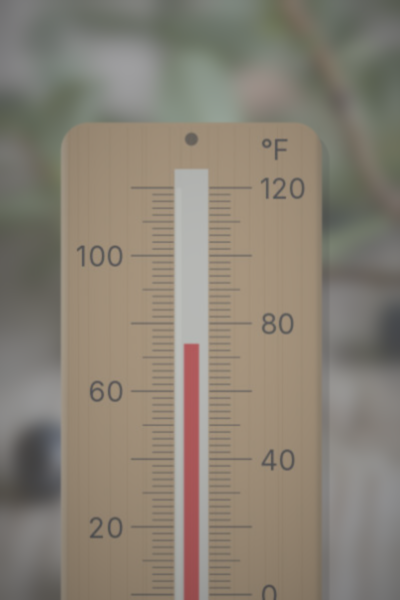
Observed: 74 (°F)
